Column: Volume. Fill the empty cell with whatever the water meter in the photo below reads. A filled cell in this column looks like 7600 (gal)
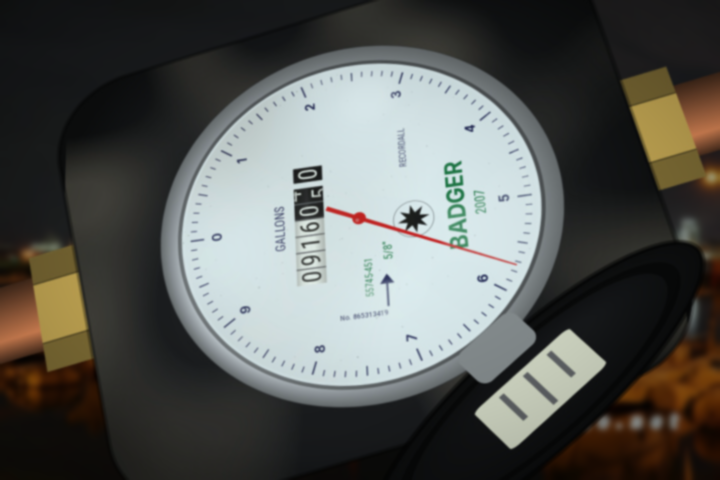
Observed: 916045.7 (gal)
